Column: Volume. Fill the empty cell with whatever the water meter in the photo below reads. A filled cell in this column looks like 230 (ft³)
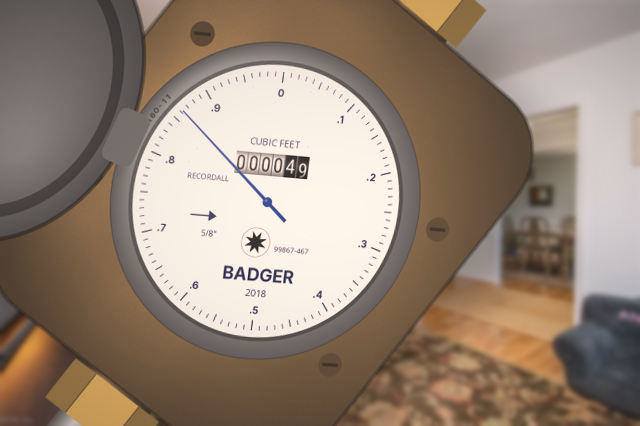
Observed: 48.86 (ft³)
